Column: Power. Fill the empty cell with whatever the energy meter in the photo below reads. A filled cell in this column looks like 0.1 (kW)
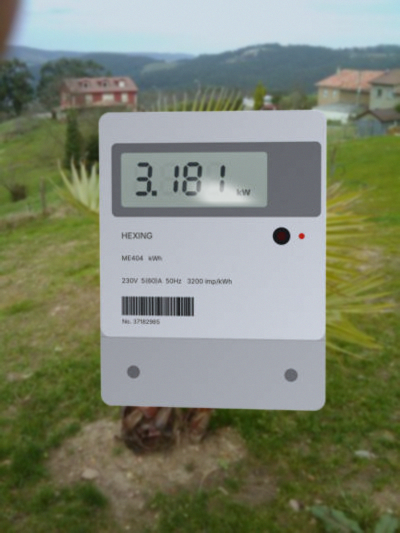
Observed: 3.181 (kW)
